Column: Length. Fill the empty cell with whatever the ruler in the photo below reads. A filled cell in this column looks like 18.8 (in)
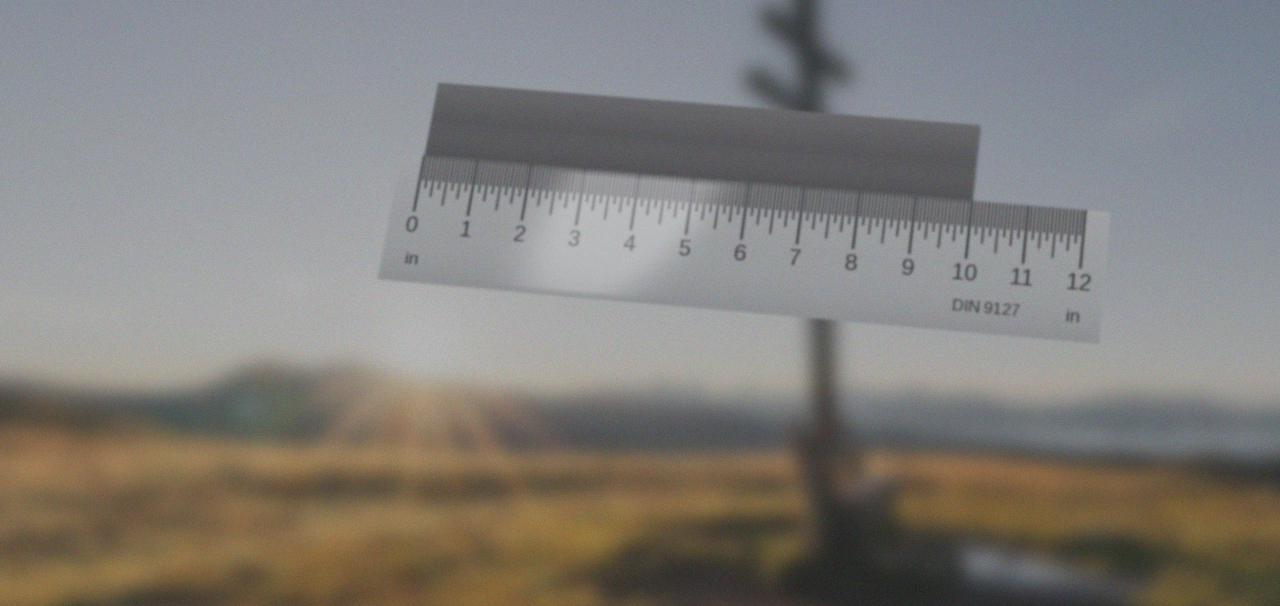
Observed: 10 (in)
